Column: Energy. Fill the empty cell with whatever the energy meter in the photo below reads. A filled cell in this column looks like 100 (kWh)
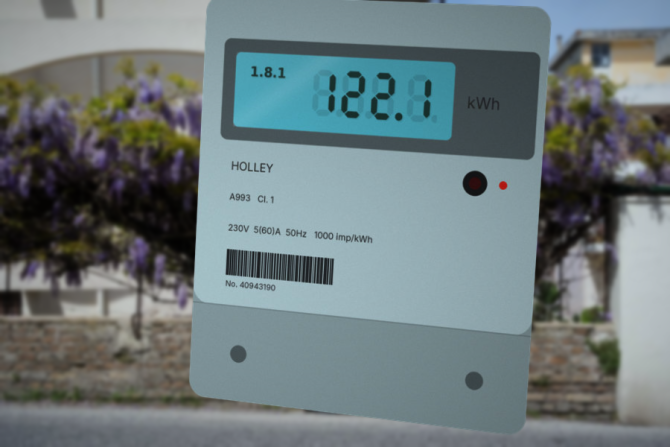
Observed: 122.1 (kWh)
